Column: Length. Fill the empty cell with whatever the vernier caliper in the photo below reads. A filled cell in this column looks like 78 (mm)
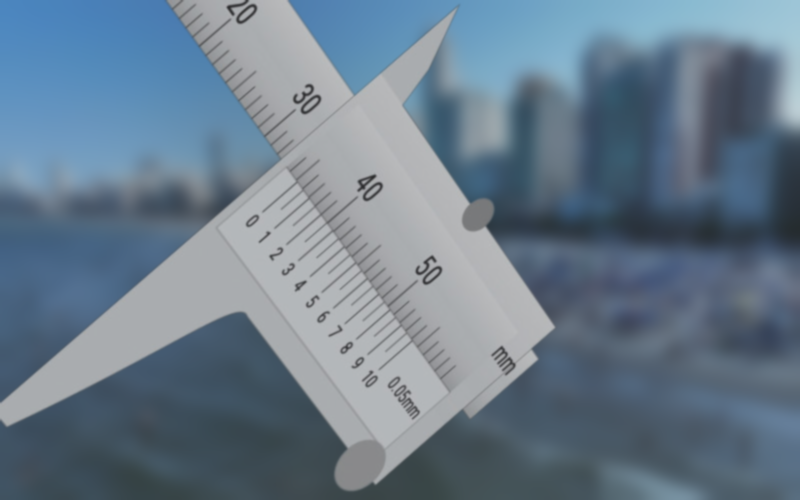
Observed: 35.2 (mm)
